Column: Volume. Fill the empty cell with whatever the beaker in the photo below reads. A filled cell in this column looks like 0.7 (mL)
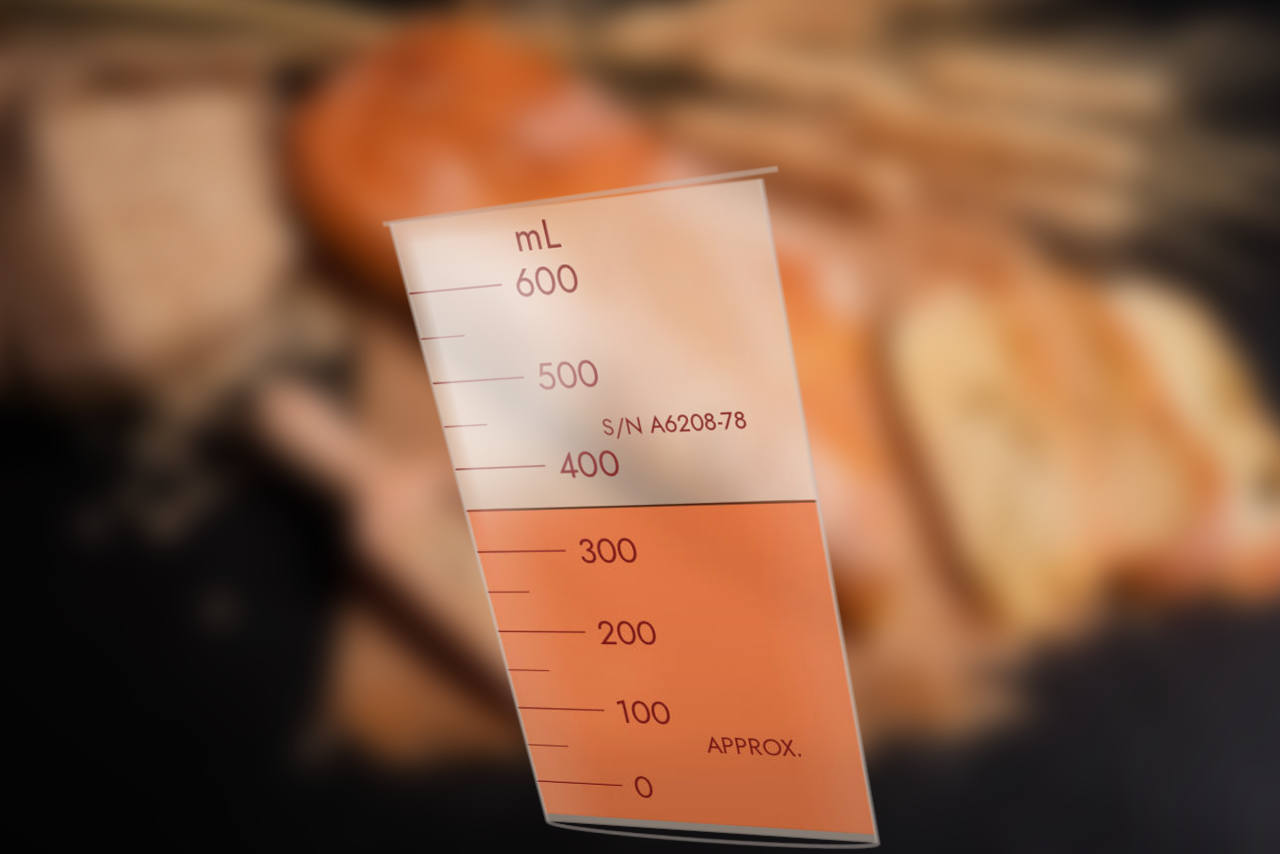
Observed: 350 (mL)
